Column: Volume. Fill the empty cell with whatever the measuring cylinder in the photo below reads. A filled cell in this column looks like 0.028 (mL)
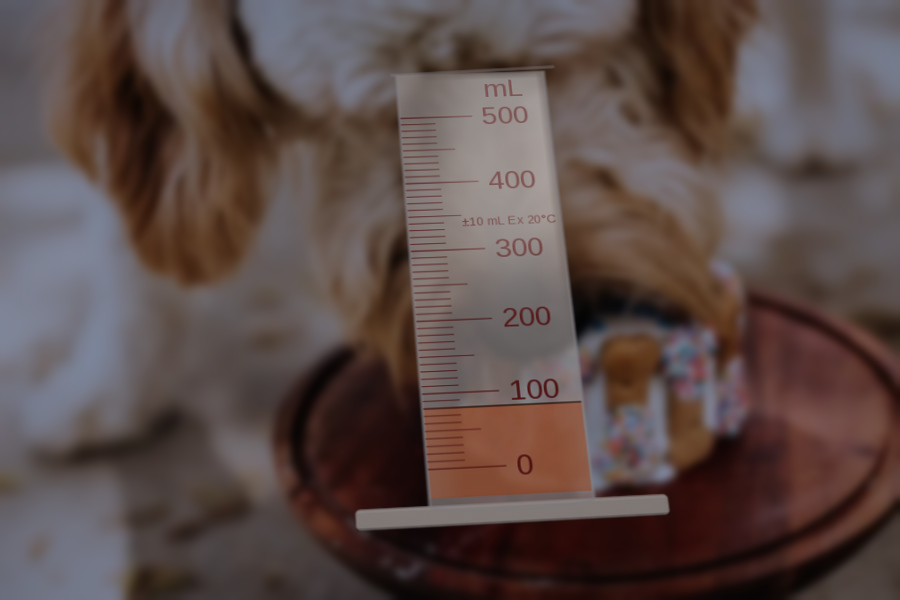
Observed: 80 (mL)
